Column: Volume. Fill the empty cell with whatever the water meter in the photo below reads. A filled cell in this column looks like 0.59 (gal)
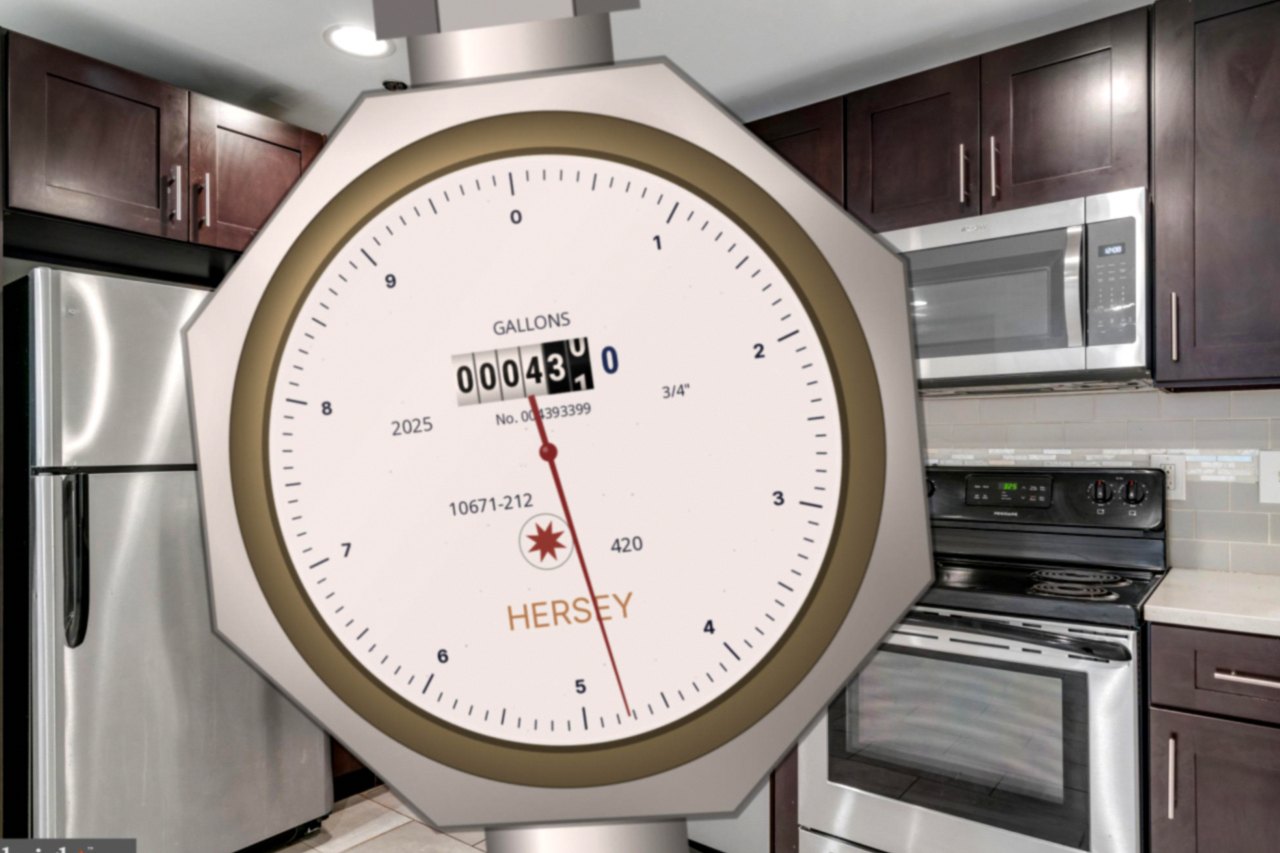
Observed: 4304.7 (gal)
